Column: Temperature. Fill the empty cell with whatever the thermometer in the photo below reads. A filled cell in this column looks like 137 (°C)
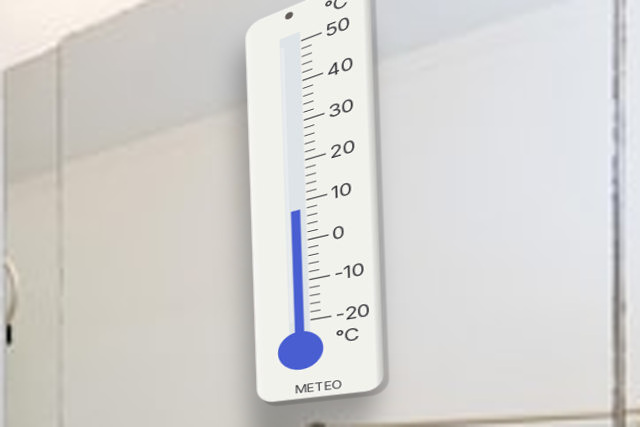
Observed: 8 (°C)
